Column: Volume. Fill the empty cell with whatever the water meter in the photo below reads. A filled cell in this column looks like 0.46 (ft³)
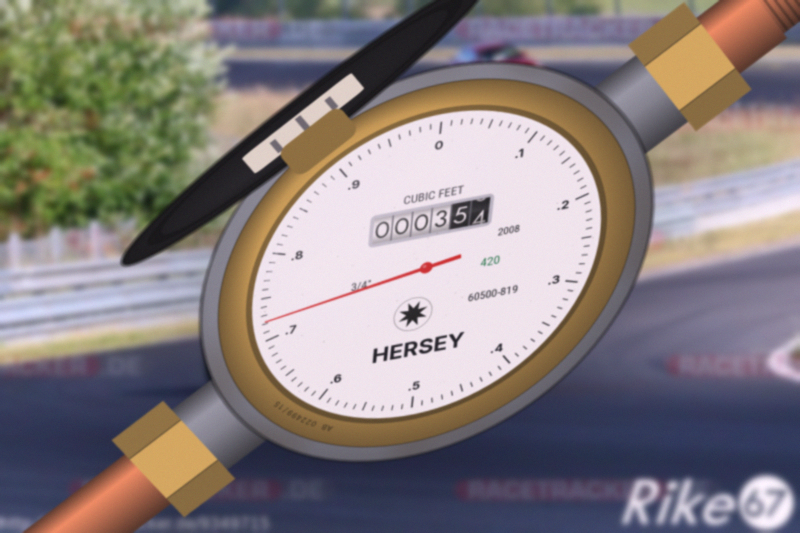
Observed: 353.72 (ft³)
